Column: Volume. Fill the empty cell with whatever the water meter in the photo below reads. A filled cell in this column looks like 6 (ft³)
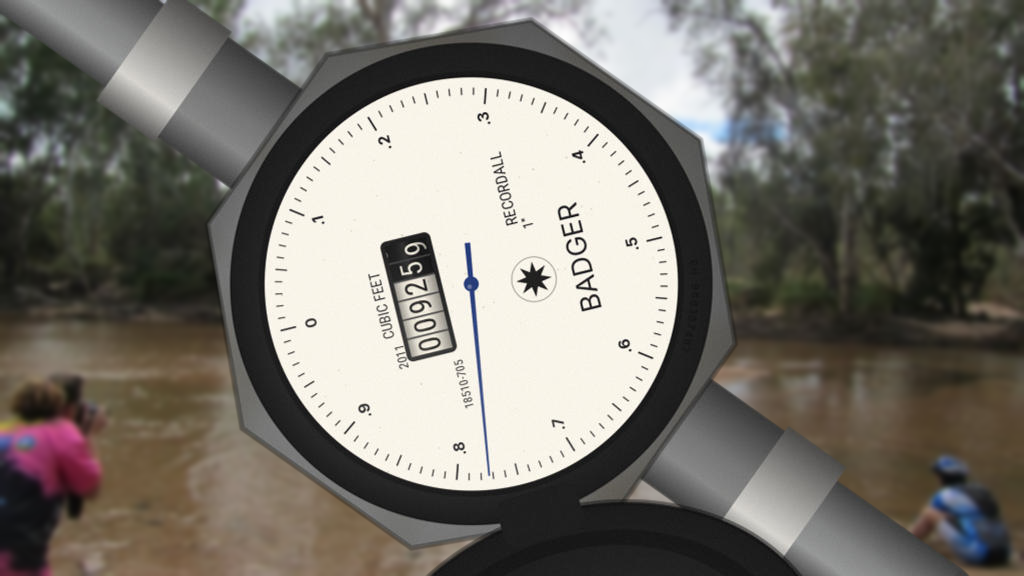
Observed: 9258.77 (ft³)
